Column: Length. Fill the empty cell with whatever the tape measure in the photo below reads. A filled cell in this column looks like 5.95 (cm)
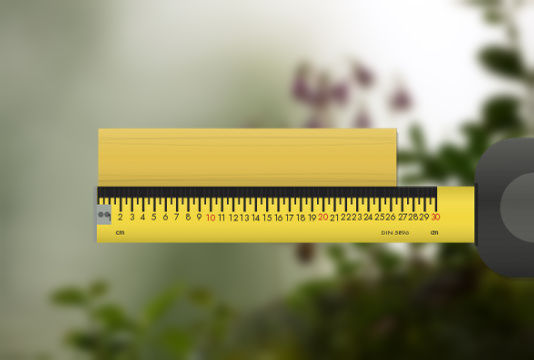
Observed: 26.5 (cm)
